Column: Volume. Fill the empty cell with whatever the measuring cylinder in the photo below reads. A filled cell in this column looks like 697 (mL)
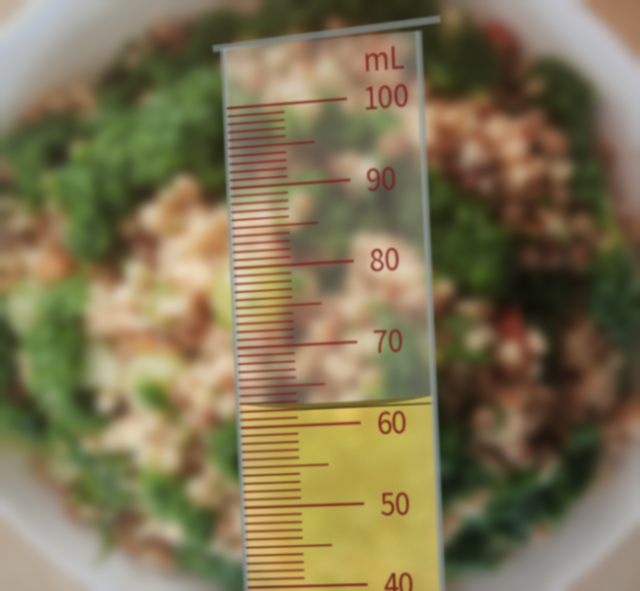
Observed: 62 (mL)
